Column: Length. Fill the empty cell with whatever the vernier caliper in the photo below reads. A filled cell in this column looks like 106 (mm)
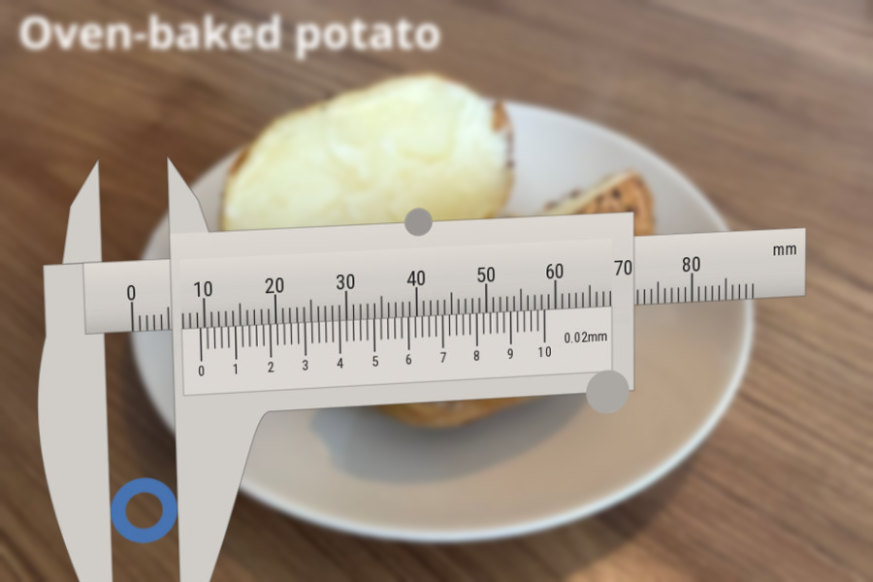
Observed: 9.4 (mm)
